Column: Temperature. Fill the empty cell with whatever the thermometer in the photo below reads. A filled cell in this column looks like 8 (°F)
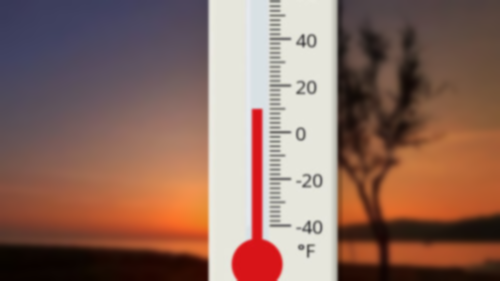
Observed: 10 (°F)
